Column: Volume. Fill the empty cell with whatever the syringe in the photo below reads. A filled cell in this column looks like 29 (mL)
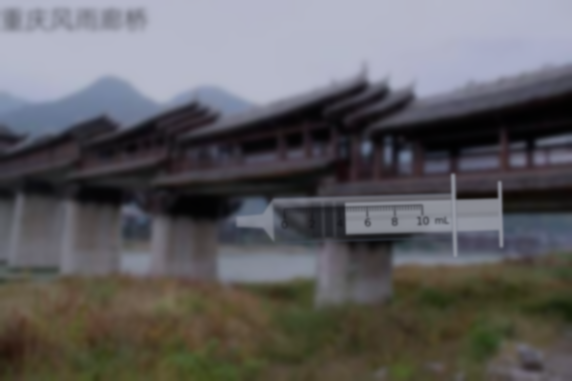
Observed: 2 (mL)
